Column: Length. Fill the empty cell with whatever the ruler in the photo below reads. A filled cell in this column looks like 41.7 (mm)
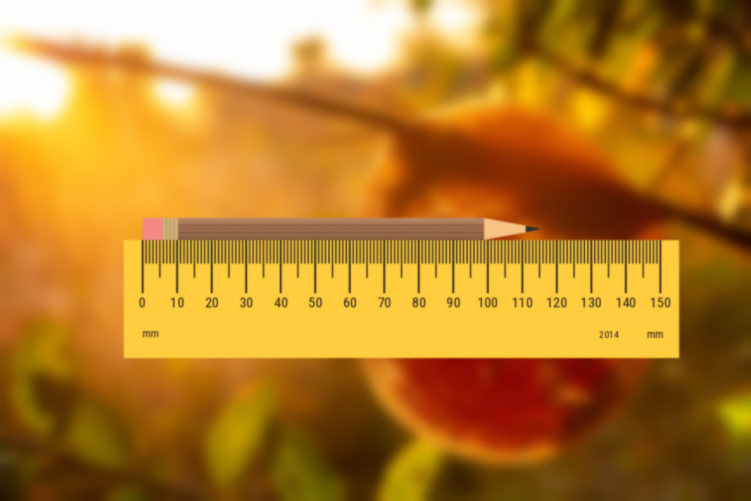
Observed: 115 (mm)
